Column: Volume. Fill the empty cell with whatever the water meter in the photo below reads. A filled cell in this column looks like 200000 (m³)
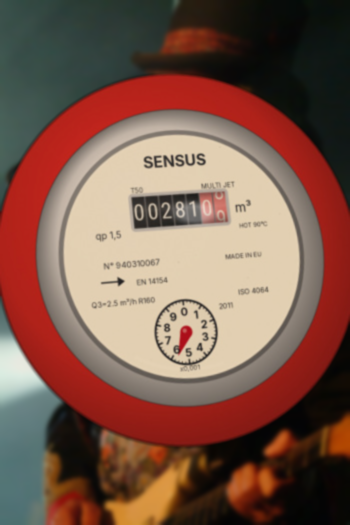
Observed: 281.085 (m³)
